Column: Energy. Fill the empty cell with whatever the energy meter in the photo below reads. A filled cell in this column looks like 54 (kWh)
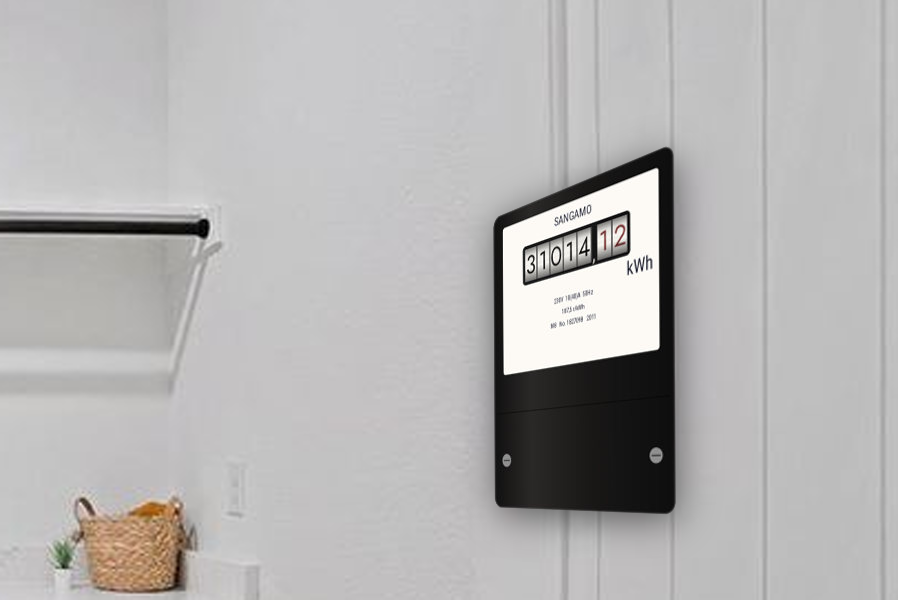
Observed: 31014.12 (kWh)
